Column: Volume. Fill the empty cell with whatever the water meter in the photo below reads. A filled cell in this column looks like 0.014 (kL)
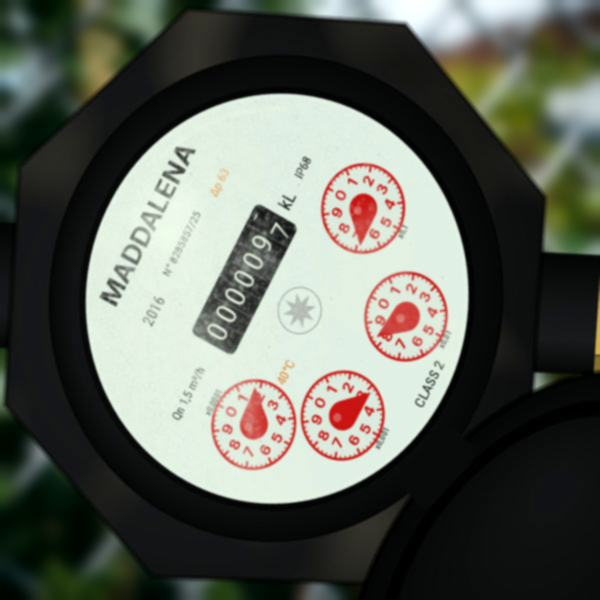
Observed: 96.6831 (kL)
